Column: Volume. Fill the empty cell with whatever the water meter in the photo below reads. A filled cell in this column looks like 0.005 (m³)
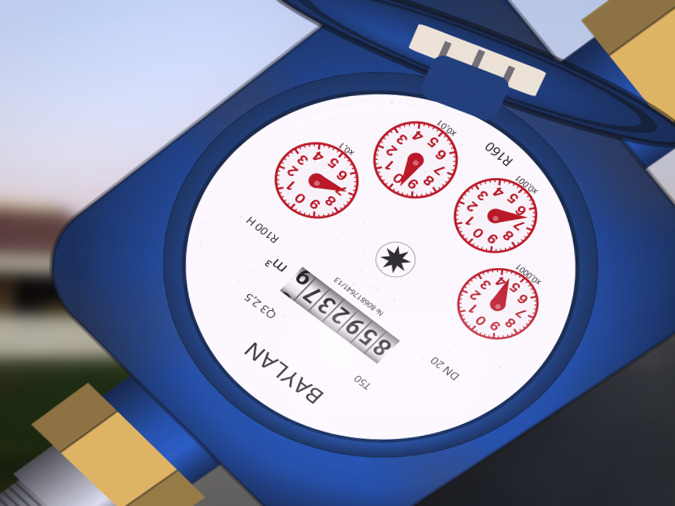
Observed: 8592378.6964 (m³)
